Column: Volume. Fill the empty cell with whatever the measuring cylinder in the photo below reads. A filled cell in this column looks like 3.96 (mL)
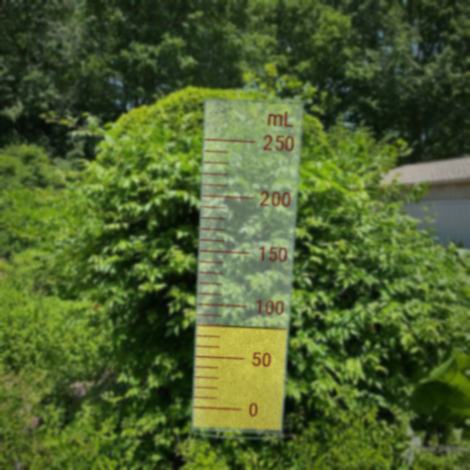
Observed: 80 (mL)
